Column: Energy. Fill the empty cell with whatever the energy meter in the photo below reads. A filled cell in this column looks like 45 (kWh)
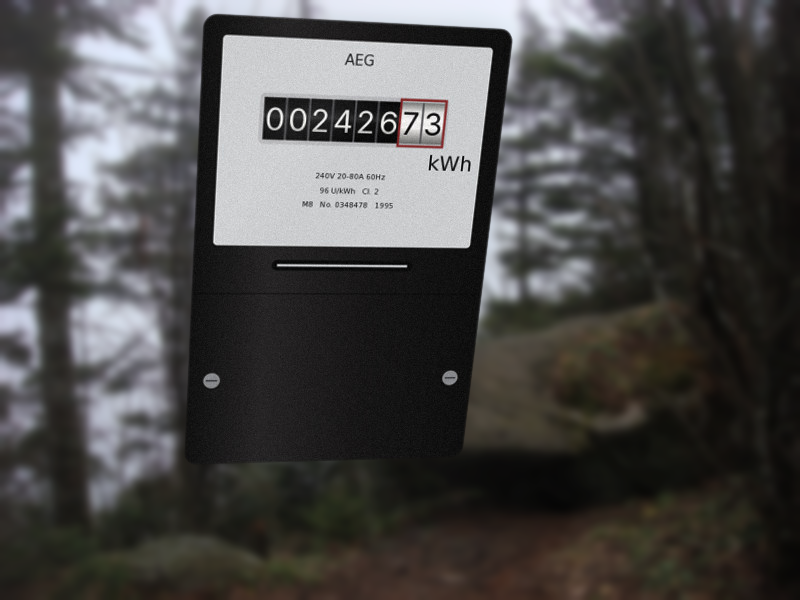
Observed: 2426.73 (kWh)
